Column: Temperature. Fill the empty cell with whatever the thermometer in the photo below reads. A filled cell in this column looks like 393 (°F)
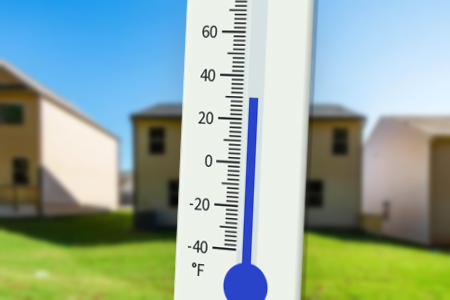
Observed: 30 (°F)
